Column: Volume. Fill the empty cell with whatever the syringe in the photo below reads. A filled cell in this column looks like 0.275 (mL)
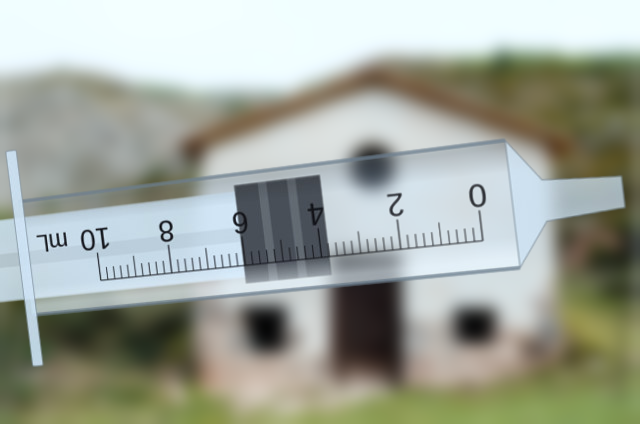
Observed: 3.8 (mL)
